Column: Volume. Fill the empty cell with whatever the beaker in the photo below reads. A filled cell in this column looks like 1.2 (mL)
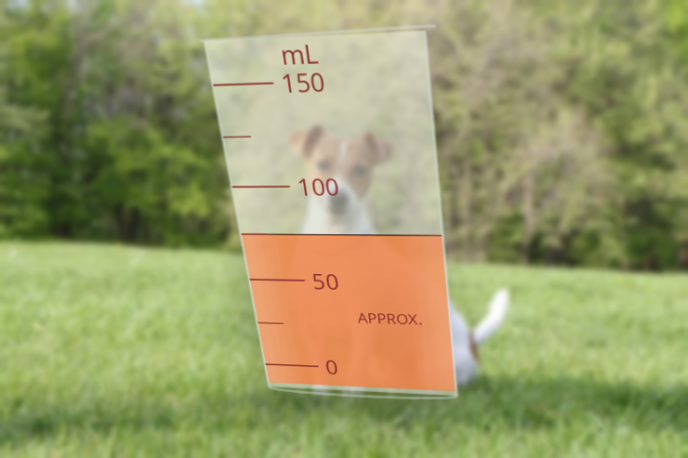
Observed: 75 (mL)
